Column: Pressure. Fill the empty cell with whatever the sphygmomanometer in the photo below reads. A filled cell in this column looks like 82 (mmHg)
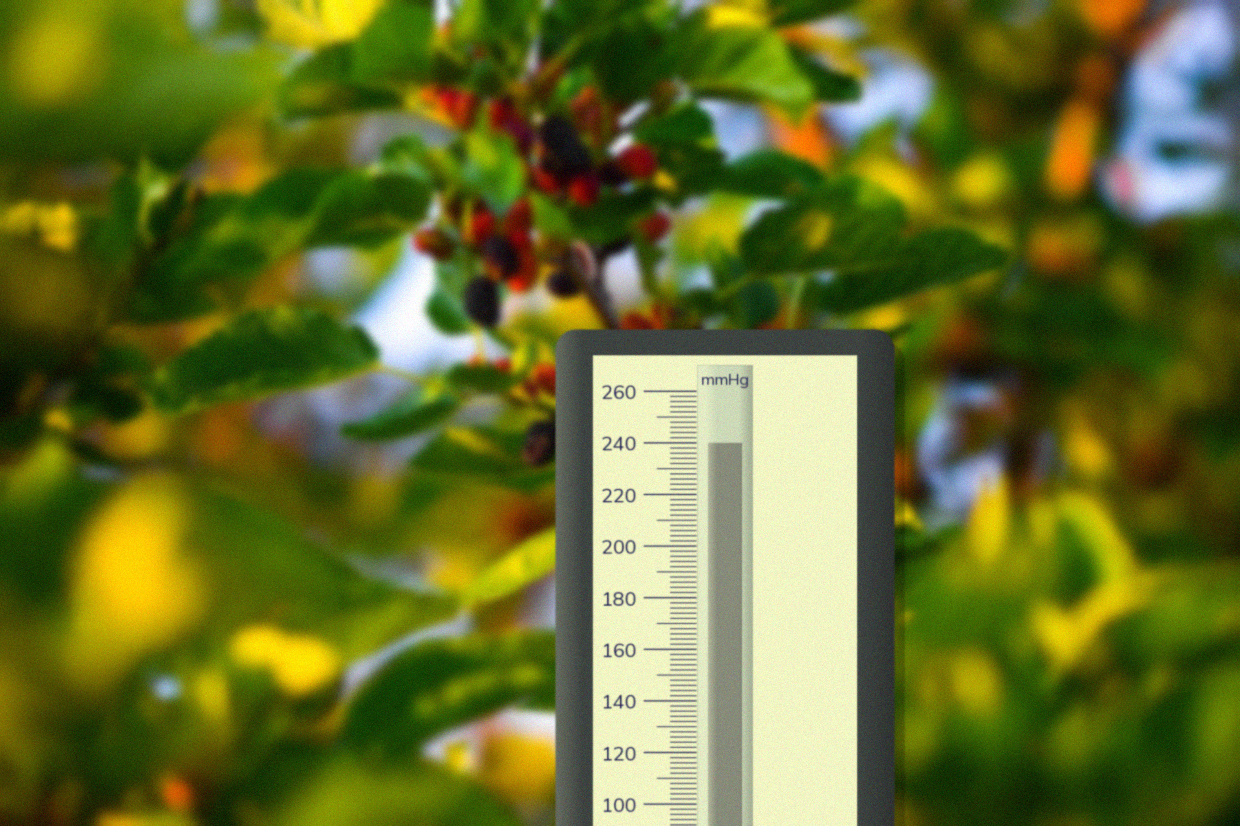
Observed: 240 (mmHg)
